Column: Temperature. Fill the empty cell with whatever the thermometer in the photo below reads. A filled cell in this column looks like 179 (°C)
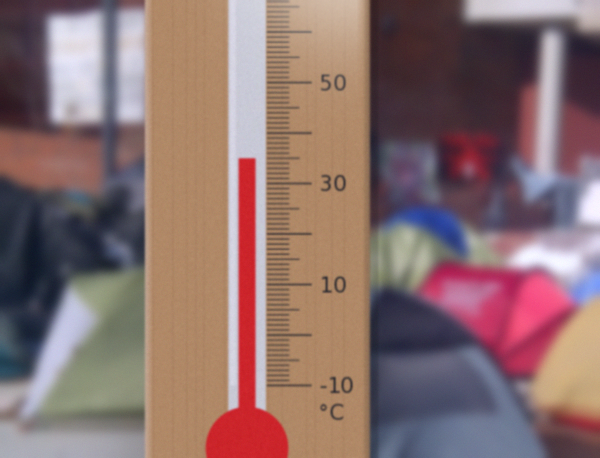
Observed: 35 (°C)
